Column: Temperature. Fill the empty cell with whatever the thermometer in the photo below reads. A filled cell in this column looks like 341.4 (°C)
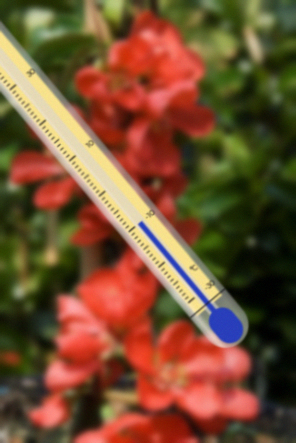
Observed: -10 (°C)
